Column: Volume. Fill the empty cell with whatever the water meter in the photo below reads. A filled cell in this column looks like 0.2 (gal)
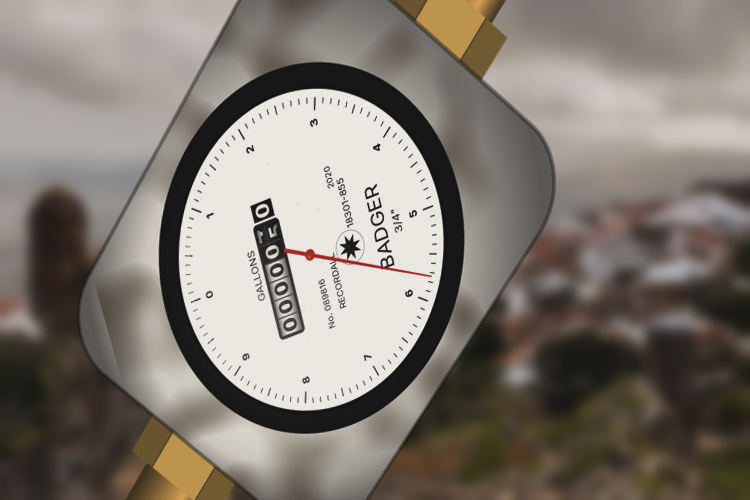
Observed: 45.7 (gal)
